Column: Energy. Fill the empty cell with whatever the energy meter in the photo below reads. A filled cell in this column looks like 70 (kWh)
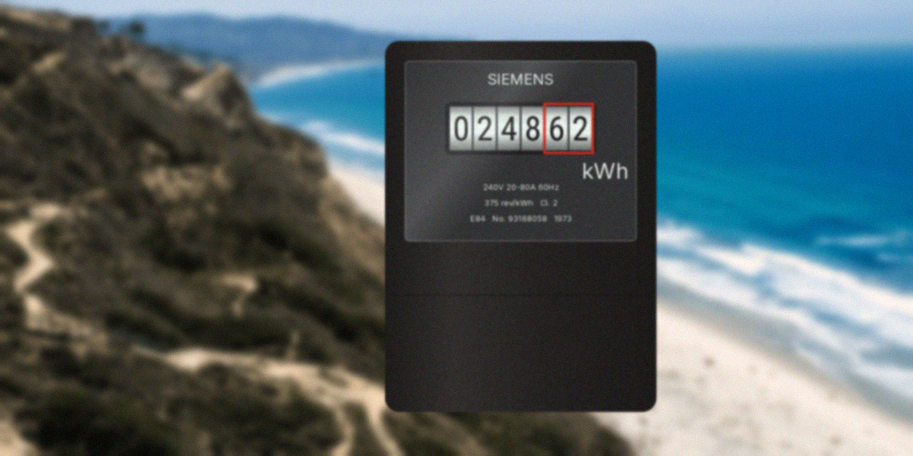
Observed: 248.62 (kWh)
